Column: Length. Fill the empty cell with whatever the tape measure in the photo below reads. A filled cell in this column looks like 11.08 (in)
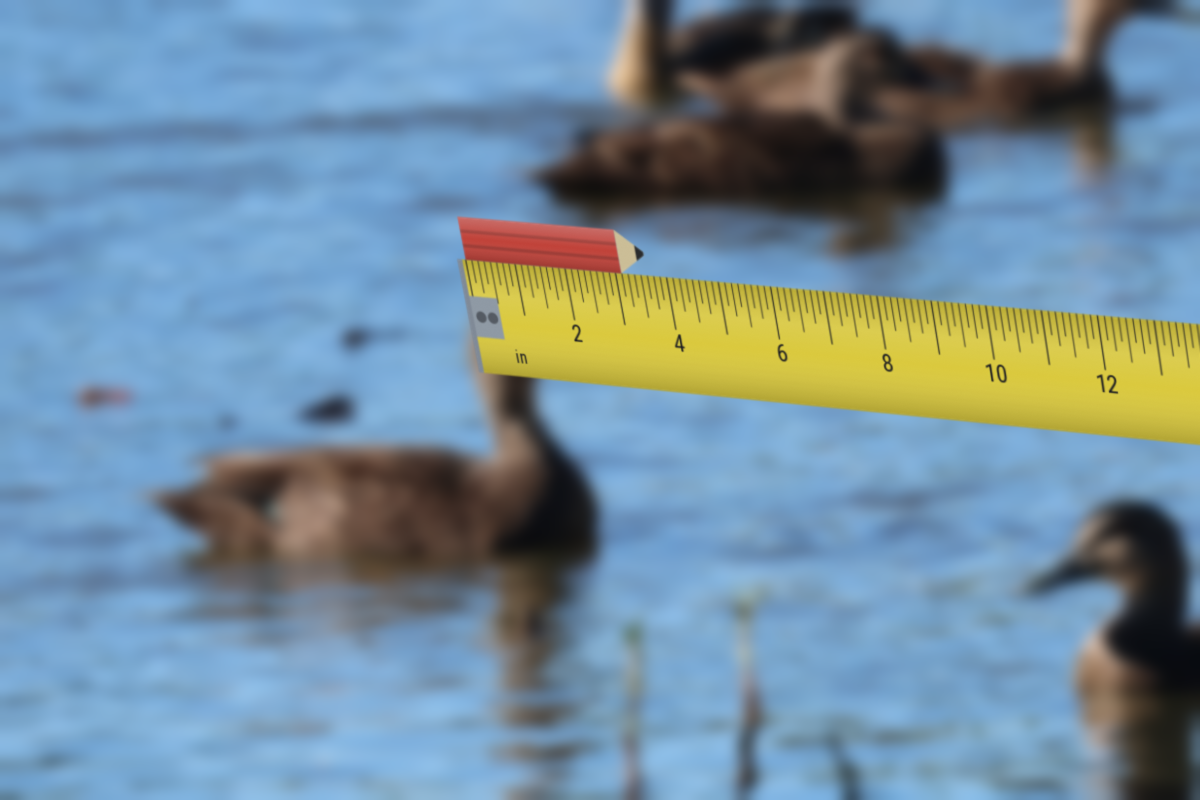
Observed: 3.625 (in)
